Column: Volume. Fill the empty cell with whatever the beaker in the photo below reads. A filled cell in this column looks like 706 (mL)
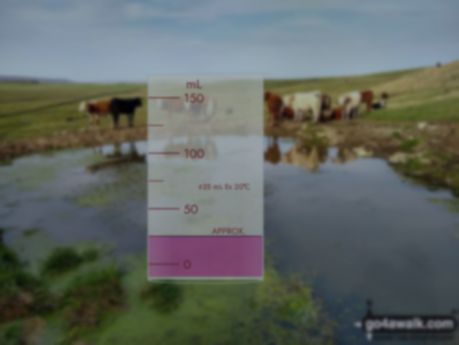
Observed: 25 (mL)
